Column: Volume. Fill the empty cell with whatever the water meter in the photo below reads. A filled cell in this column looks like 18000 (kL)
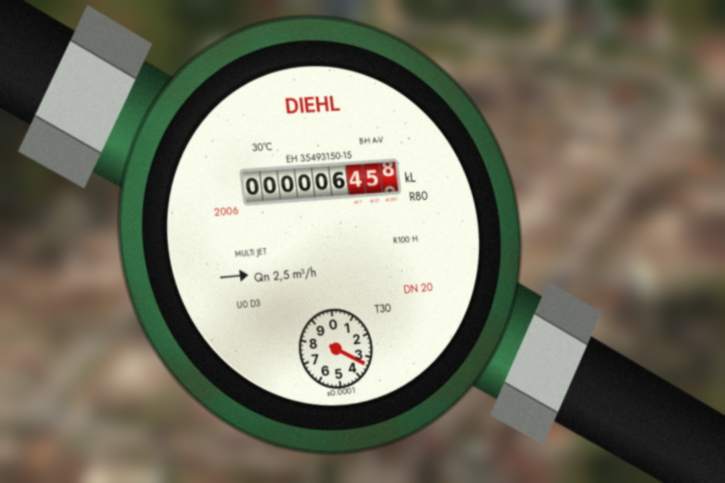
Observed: 6.4583 (kL)
